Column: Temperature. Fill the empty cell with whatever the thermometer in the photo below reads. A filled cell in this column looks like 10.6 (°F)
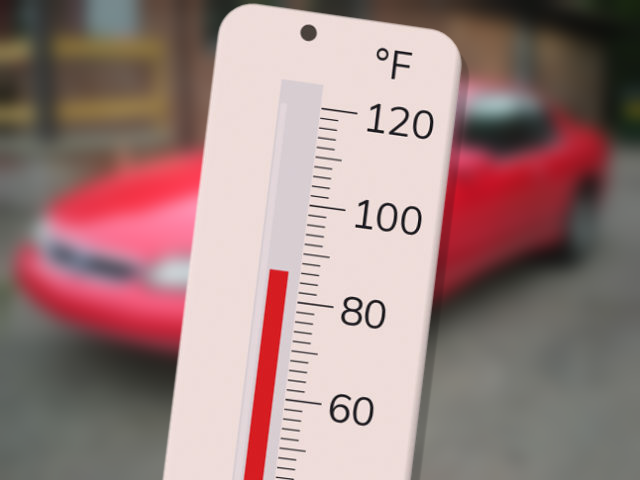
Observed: 86 (°F)
